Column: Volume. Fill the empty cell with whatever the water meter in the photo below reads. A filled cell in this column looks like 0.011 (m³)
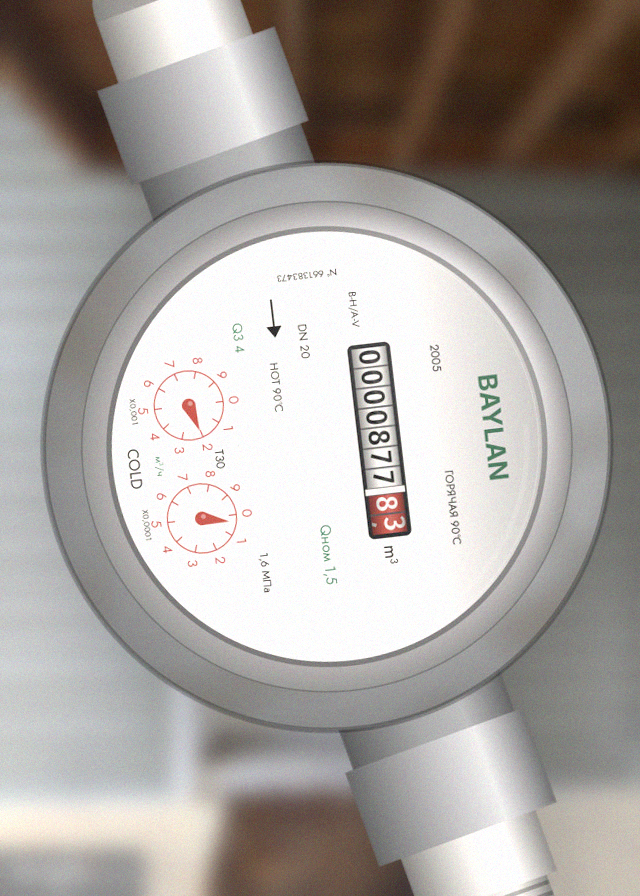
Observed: 877.8320 (m³)
